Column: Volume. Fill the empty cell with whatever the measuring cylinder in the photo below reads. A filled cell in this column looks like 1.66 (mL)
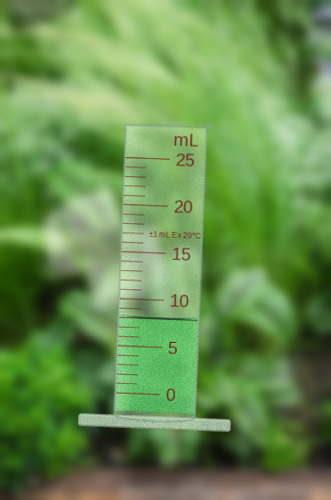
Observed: 8 (mL)
